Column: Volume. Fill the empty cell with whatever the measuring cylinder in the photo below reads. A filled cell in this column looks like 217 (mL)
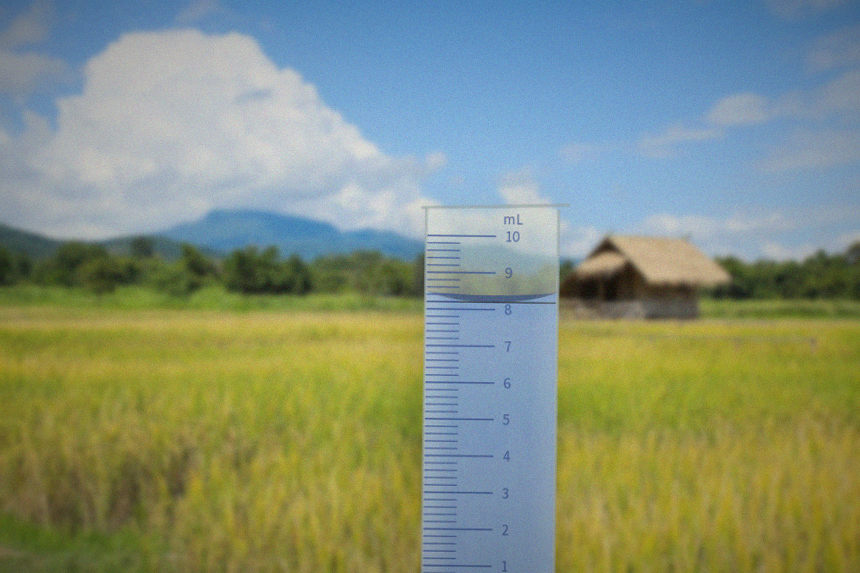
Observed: 8.2 (mL)
